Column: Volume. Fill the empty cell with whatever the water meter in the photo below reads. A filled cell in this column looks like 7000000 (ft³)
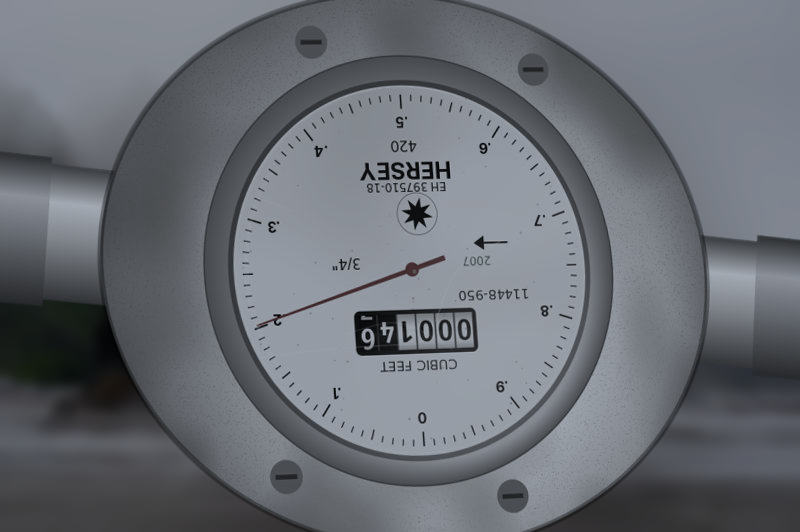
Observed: 146.20 (ft³)
